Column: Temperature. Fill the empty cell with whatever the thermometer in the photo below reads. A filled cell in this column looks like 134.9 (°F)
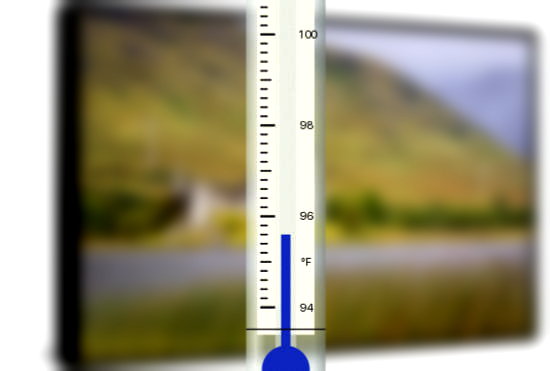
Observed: 95.6 (°F)
